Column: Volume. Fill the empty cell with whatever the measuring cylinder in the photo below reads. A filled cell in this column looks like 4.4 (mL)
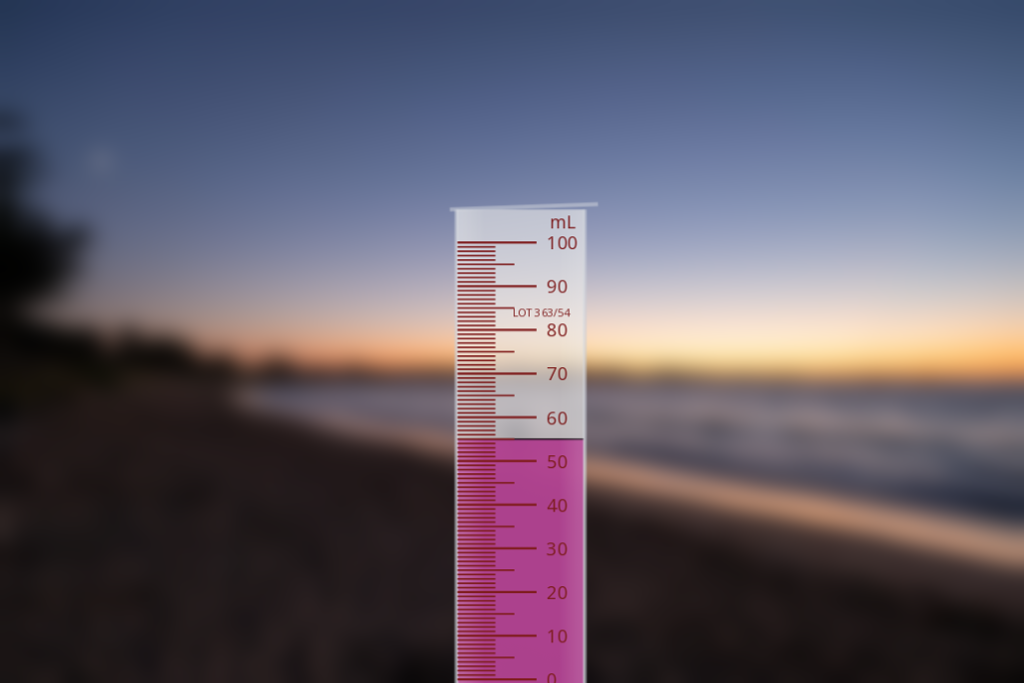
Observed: 55 (mL)
